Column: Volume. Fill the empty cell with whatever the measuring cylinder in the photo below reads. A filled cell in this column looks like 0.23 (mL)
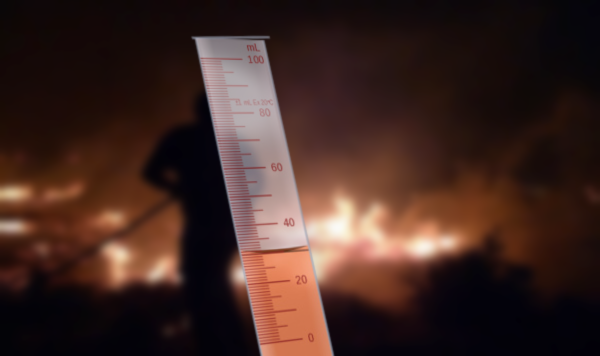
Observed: 30 (mL)
